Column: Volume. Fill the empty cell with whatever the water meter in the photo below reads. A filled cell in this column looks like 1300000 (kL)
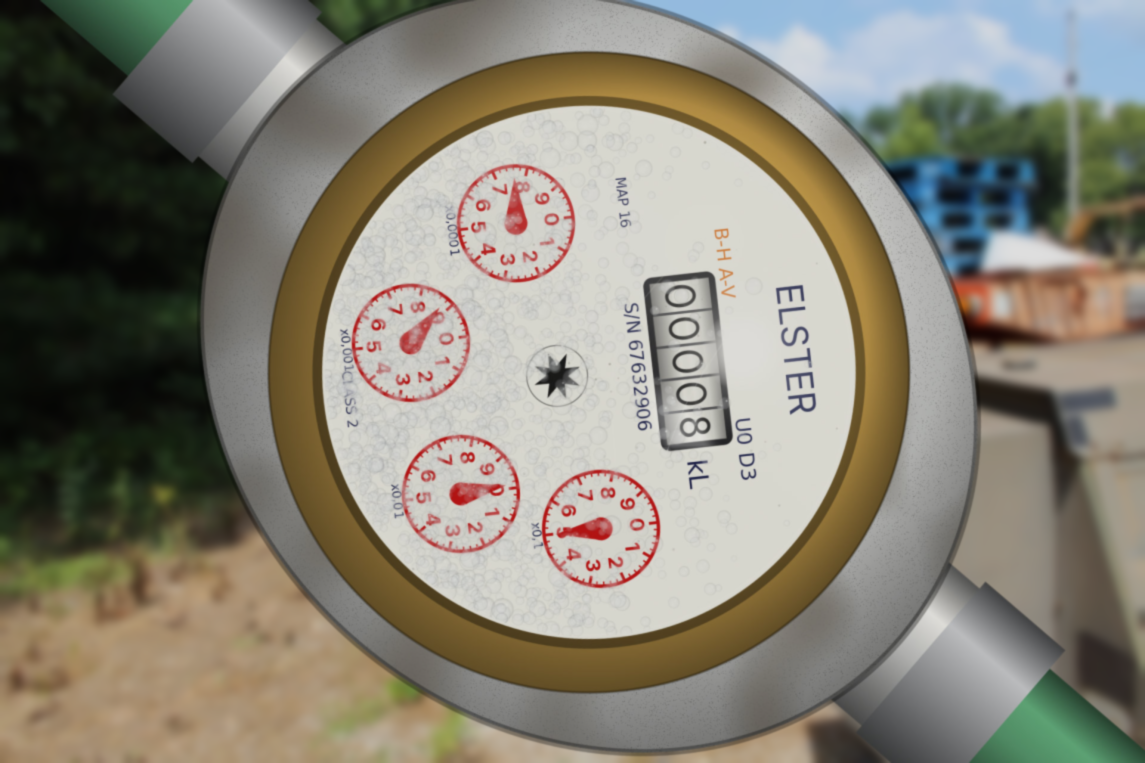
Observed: 8.4987 (kL)
